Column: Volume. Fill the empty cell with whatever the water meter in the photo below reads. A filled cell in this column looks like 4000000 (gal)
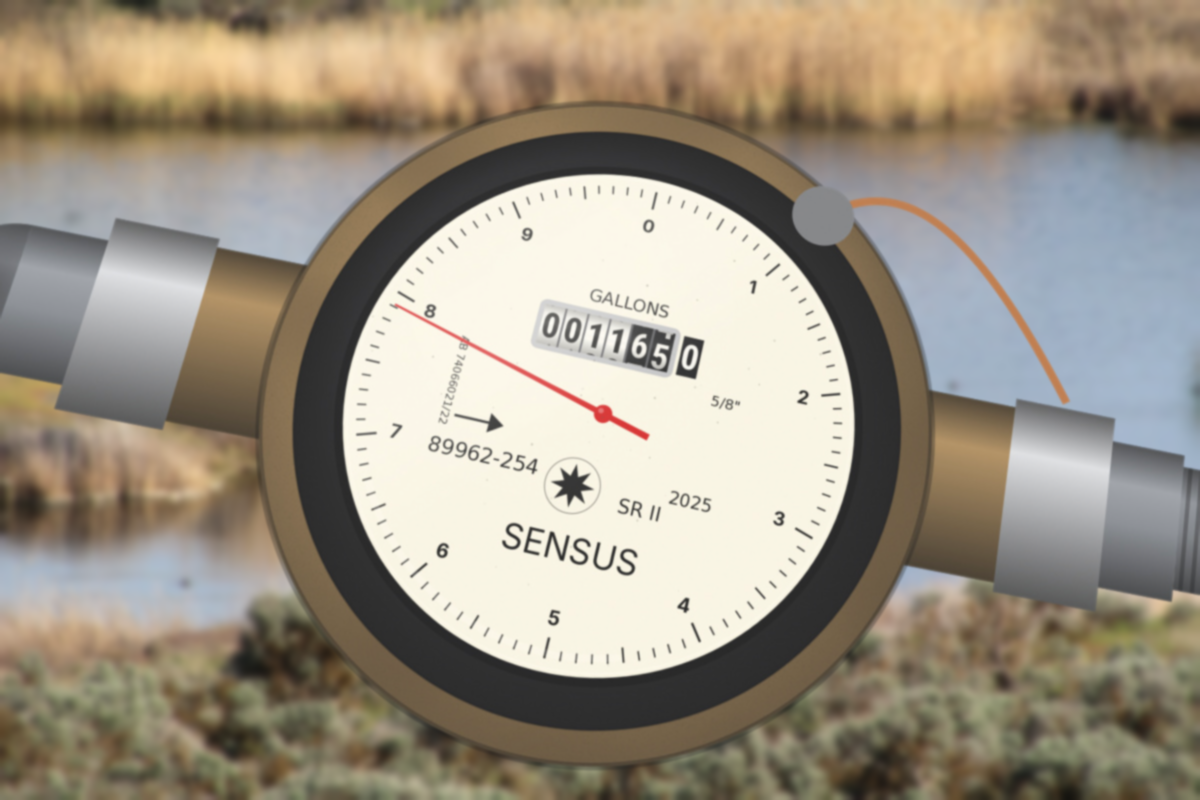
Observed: 11647.9 (gal)
